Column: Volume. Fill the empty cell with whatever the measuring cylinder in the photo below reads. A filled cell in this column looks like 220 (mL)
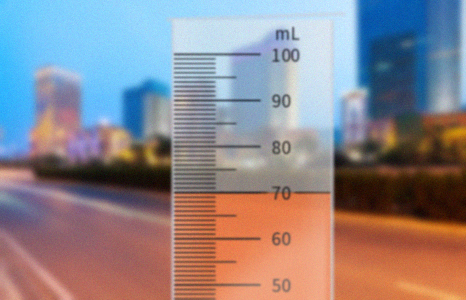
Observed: 70 (mL)
